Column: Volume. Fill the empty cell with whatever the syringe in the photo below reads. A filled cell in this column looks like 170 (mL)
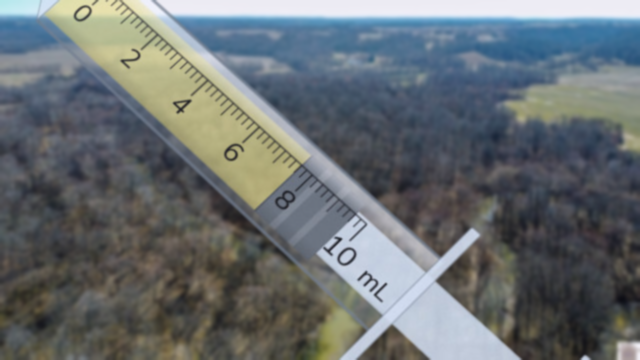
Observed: 7.6 (mL)
